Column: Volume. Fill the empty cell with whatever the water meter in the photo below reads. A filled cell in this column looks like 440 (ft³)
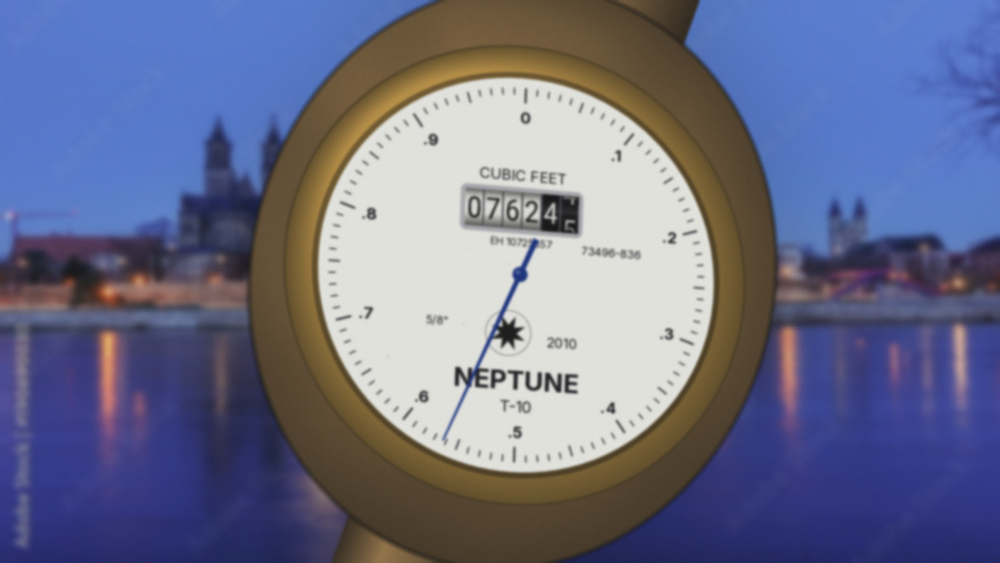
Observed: 76244.56 (ft³)
